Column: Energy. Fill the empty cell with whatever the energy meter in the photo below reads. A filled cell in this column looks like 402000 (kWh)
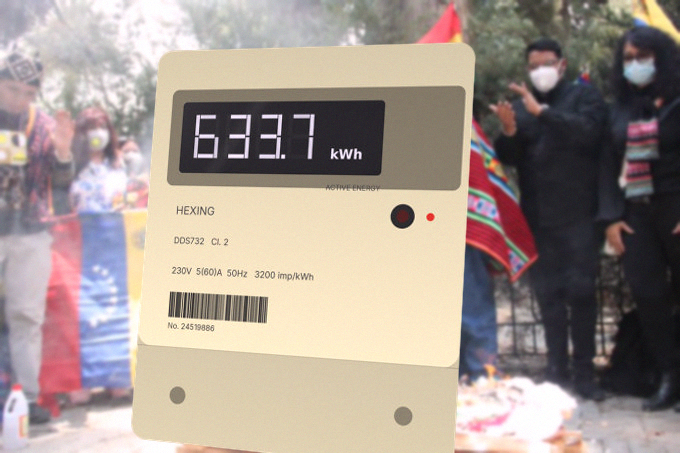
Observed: 633.7 (kWh)
